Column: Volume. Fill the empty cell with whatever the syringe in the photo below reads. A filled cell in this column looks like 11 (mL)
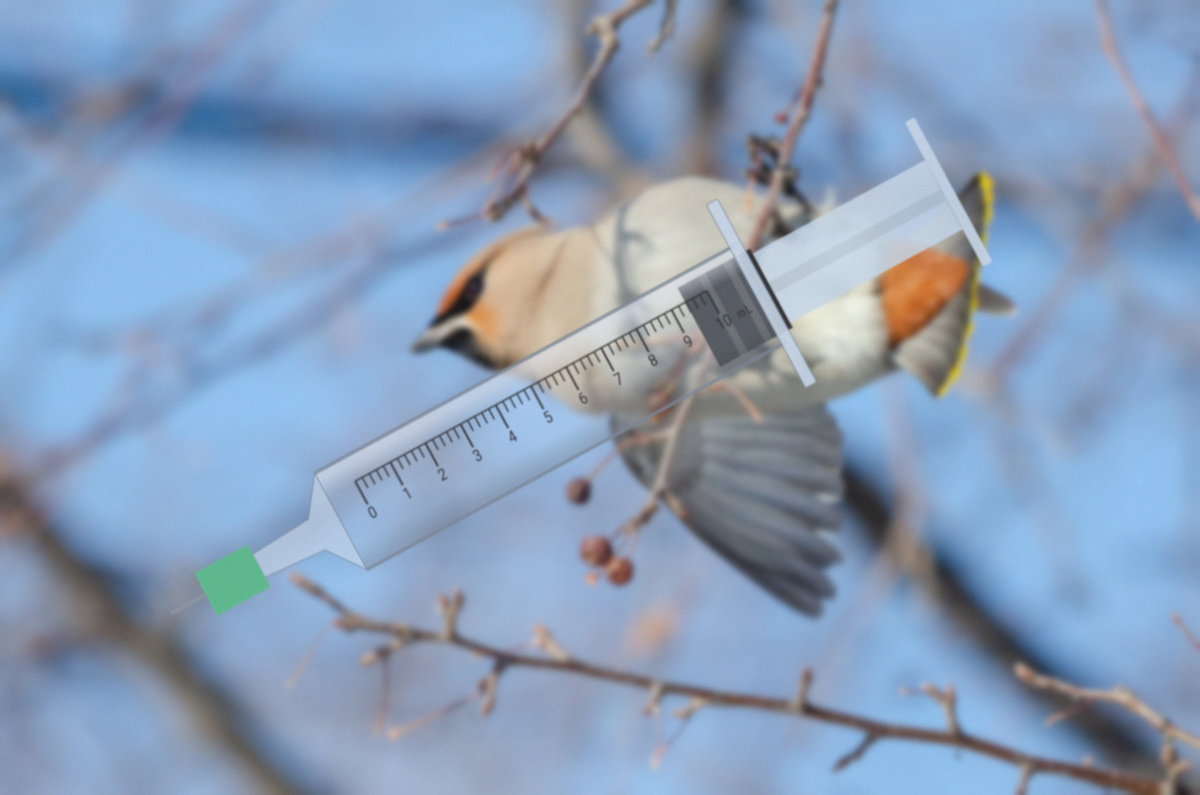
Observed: 9.4 (mL)
